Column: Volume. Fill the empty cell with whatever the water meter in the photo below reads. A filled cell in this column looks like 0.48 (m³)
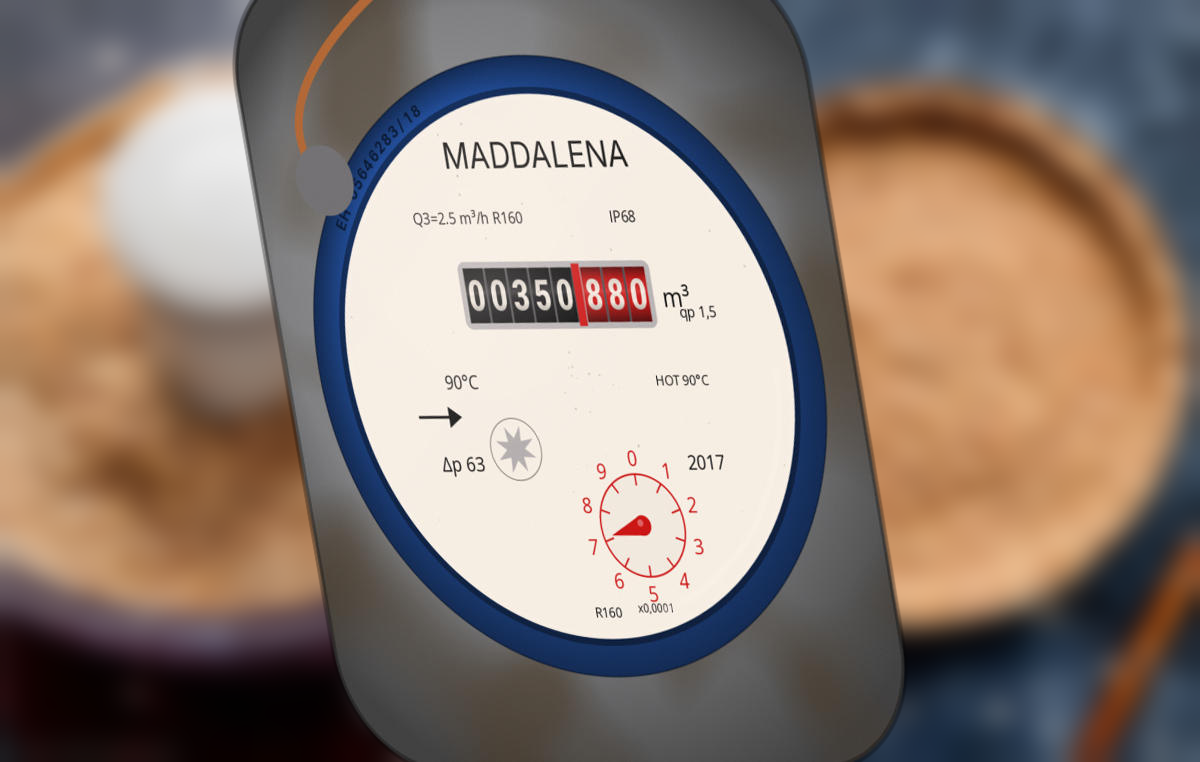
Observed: 350.8807 (m³)
